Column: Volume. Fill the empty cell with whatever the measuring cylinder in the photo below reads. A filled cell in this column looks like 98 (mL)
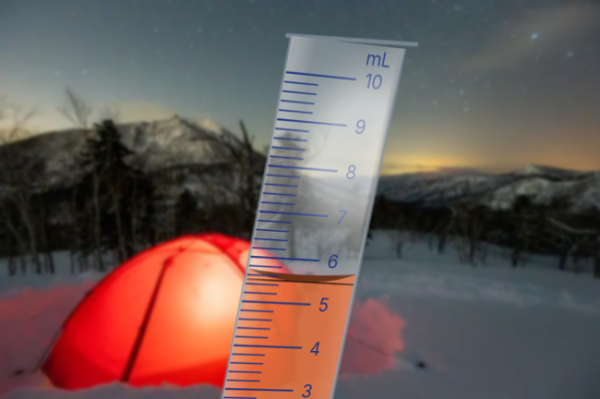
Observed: 5.5 (mL)
